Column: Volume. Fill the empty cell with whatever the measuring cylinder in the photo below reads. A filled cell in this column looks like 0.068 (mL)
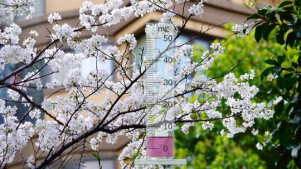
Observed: 5 (mL)
